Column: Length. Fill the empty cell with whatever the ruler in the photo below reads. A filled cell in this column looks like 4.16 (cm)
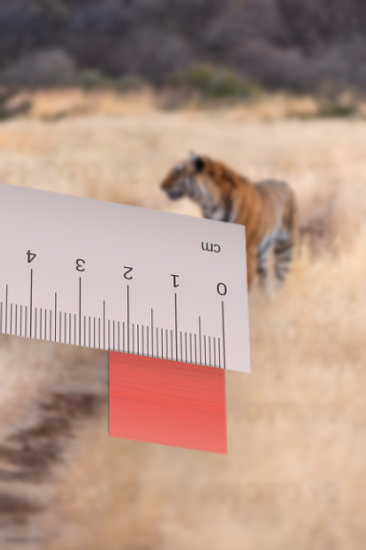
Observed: 2.4 (cm)
